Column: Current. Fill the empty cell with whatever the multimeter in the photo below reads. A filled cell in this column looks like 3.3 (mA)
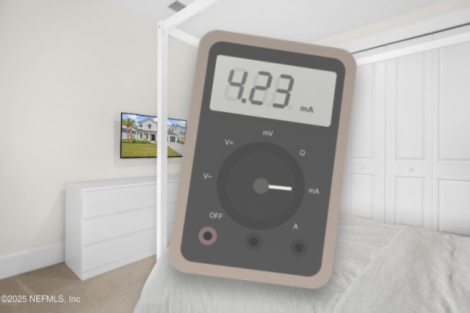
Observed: 4.23 (mA)
